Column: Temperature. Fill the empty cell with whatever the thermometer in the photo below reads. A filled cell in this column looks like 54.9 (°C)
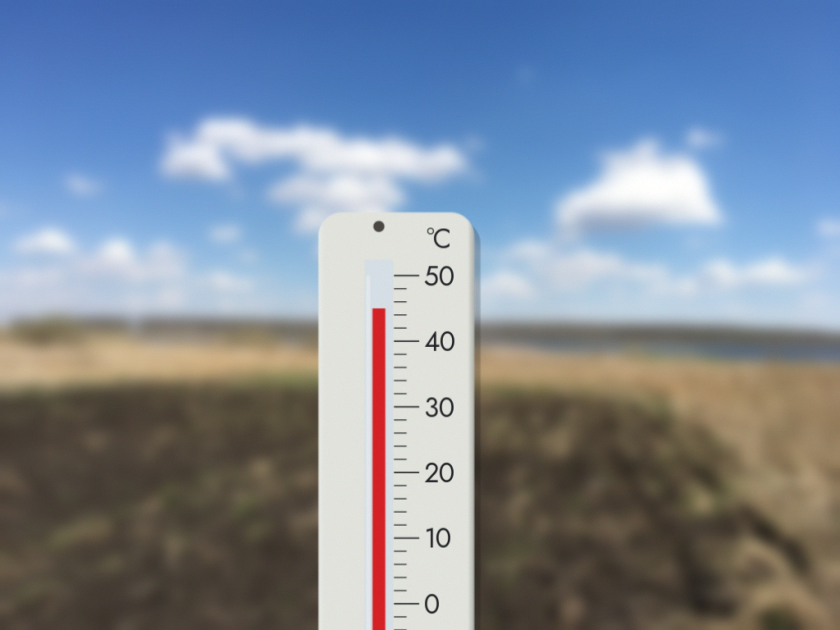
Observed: 45 (°C)
